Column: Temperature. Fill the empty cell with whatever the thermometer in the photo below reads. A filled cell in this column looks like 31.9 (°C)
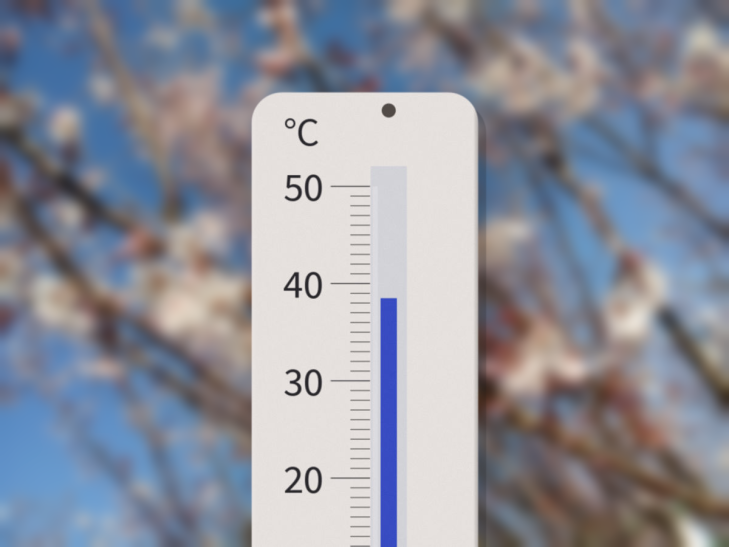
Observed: 38.5 (°C)
